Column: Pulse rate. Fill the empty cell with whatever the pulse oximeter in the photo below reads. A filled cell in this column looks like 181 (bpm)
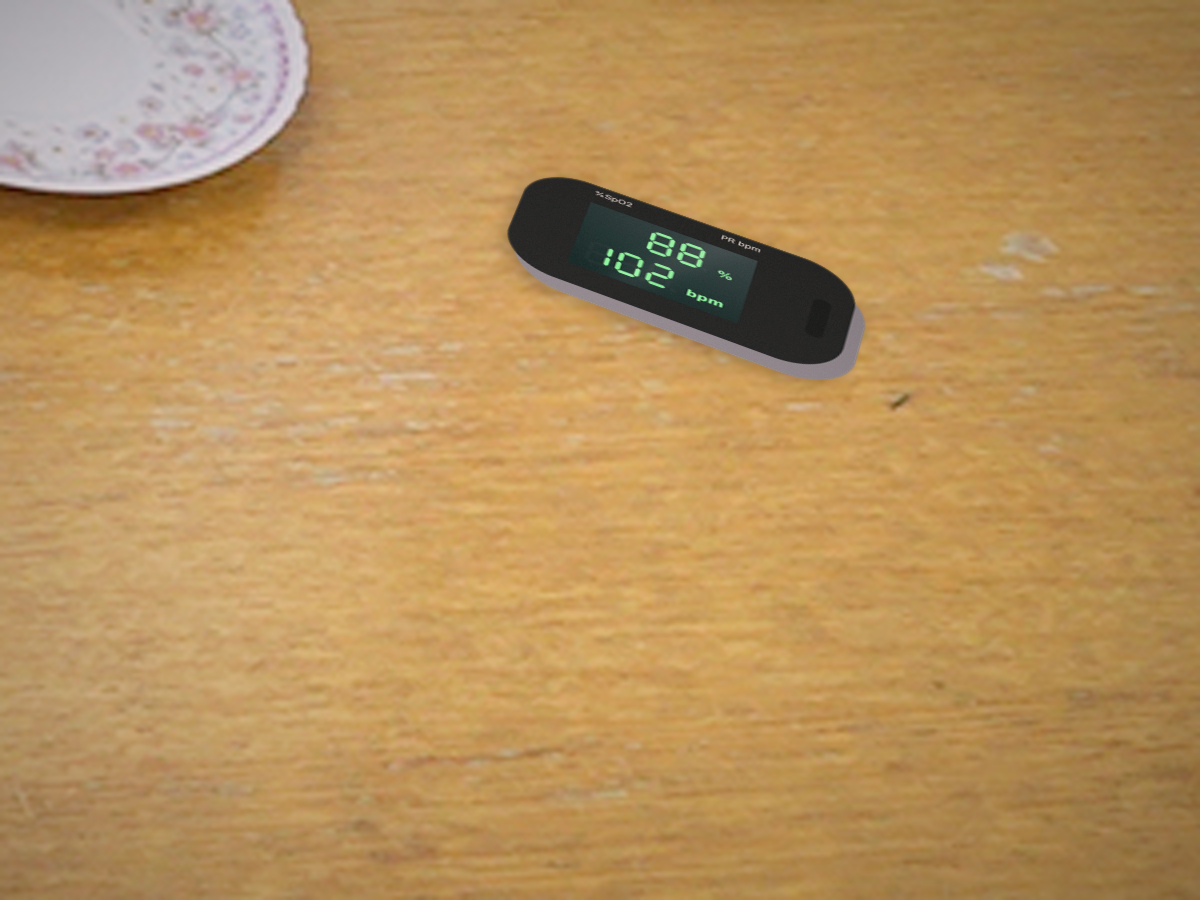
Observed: 102 (bpm)
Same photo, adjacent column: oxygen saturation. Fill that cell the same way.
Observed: 88 (%)
